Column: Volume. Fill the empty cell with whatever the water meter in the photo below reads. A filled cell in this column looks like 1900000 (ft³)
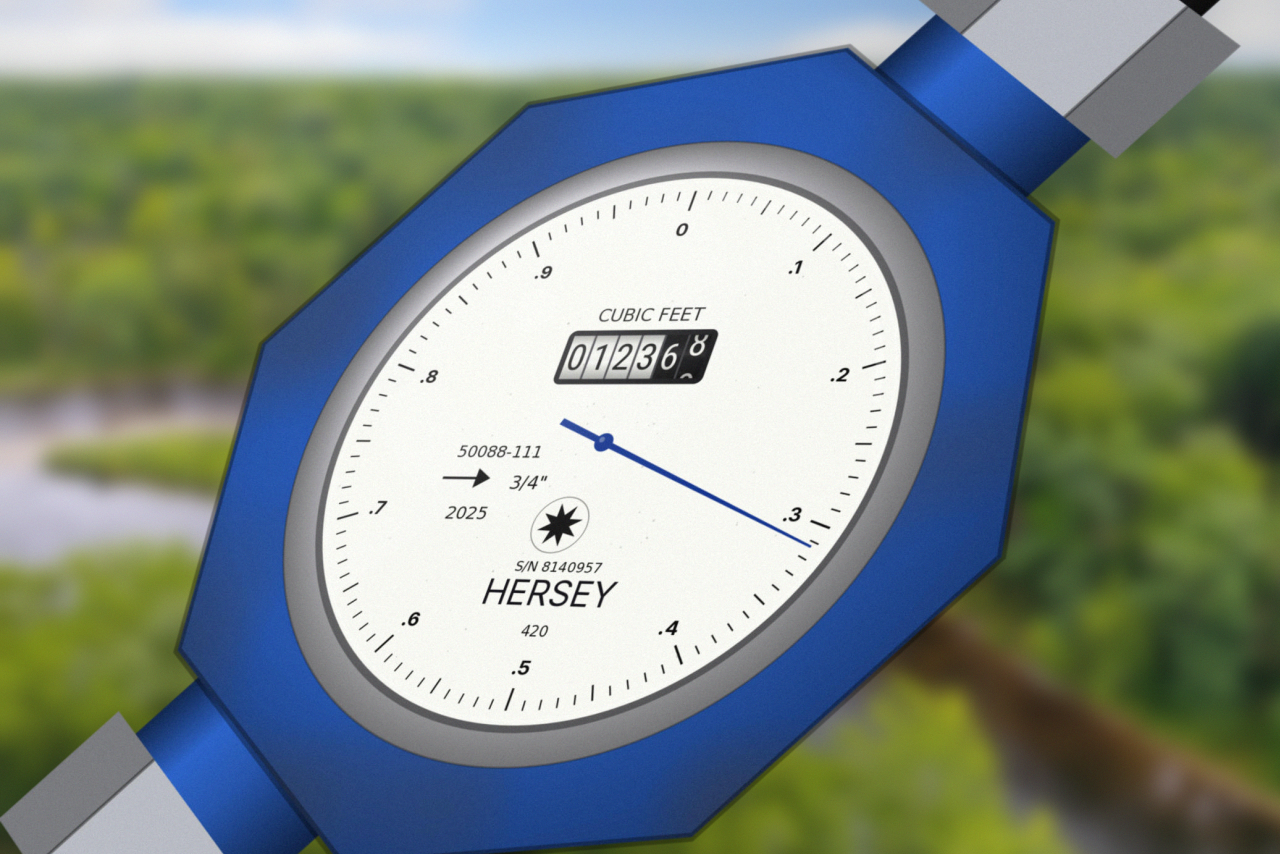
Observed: 12368.31 (ft³)
